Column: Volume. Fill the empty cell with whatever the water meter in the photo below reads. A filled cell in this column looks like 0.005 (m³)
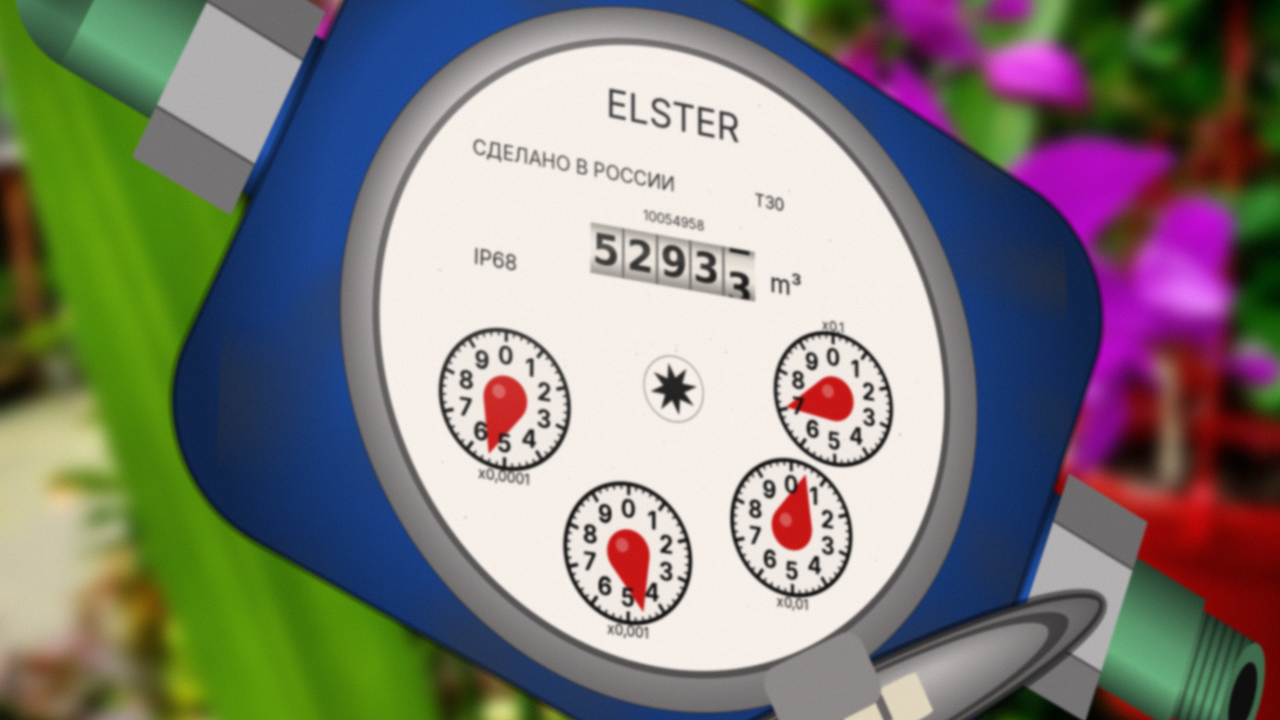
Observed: 52932.7045 (m³)
